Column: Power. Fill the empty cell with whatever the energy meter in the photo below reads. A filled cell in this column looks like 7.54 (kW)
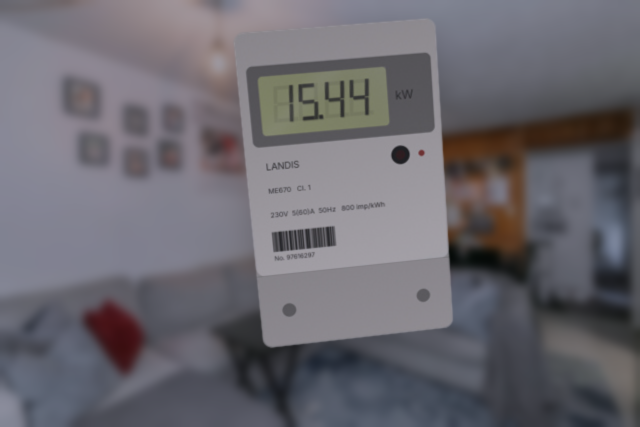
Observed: 15.44 (kW)
